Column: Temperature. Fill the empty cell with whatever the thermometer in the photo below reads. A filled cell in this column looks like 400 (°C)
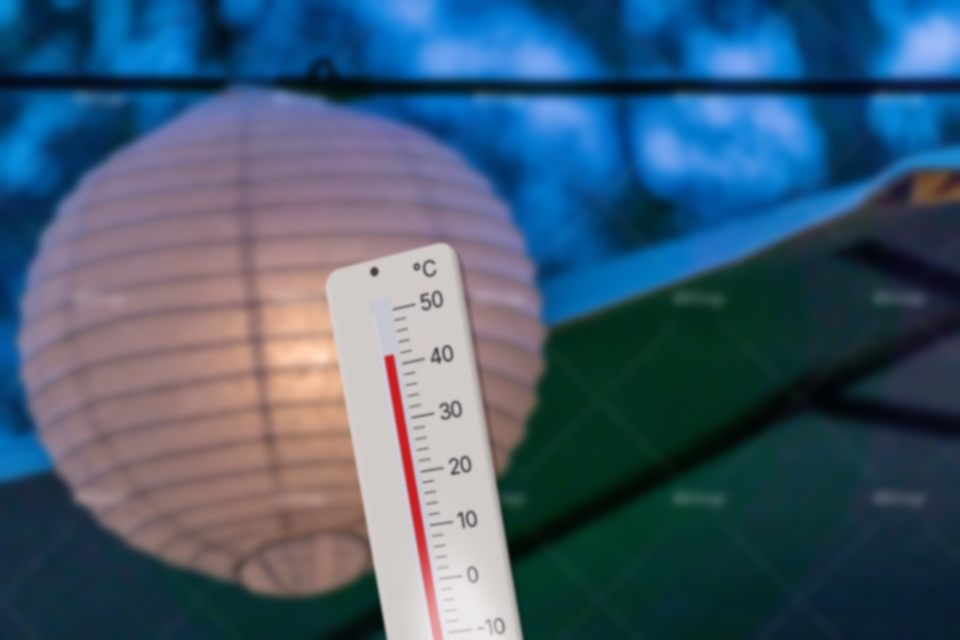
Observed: 42 (°C)
